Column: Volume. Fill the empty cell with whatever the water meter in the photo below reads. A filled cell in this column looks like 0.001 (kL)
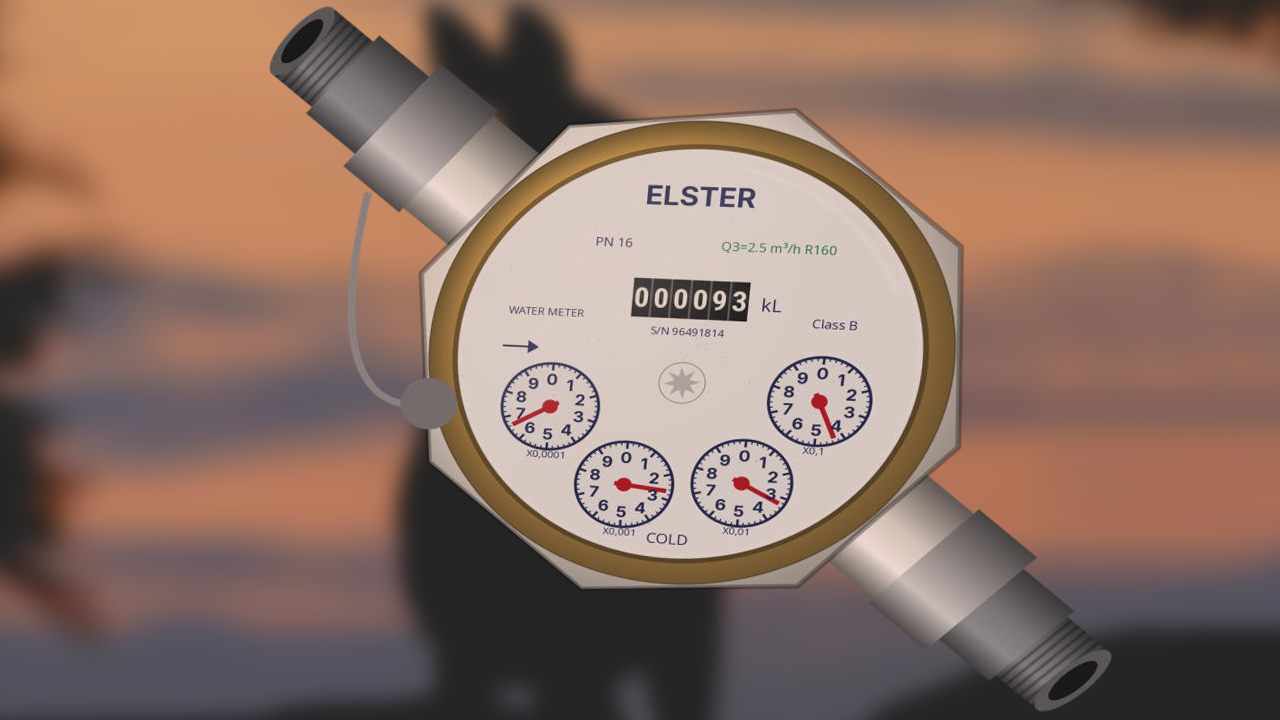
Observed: 93.4326 (kL)
